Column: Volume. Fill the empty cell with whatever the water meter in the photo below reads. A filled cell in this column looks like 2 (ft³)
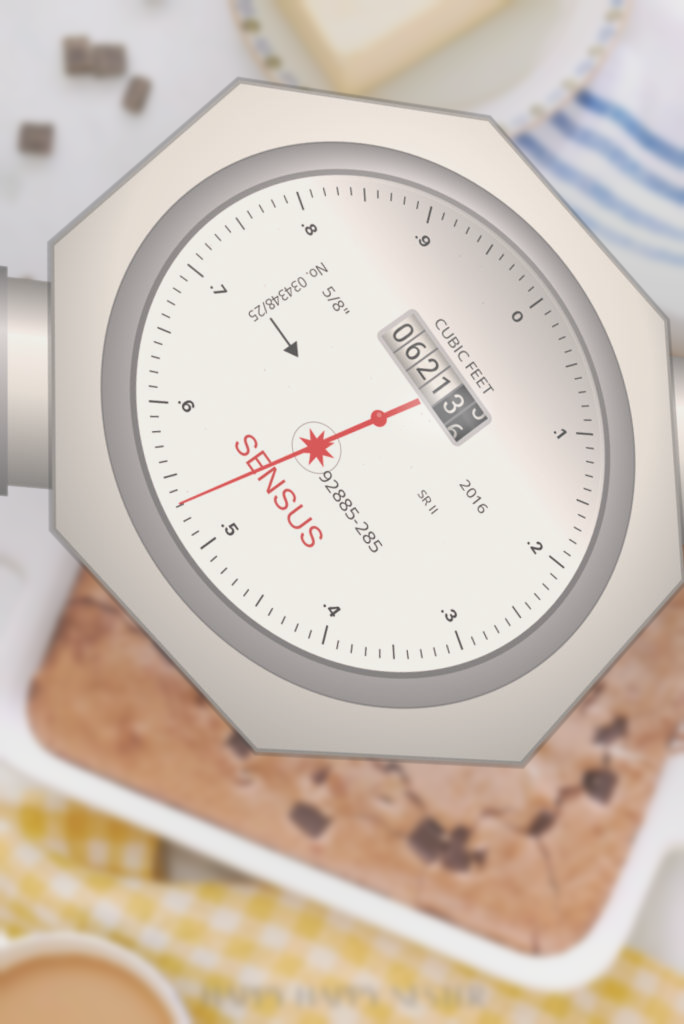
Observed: 62135.53 (ft³)
